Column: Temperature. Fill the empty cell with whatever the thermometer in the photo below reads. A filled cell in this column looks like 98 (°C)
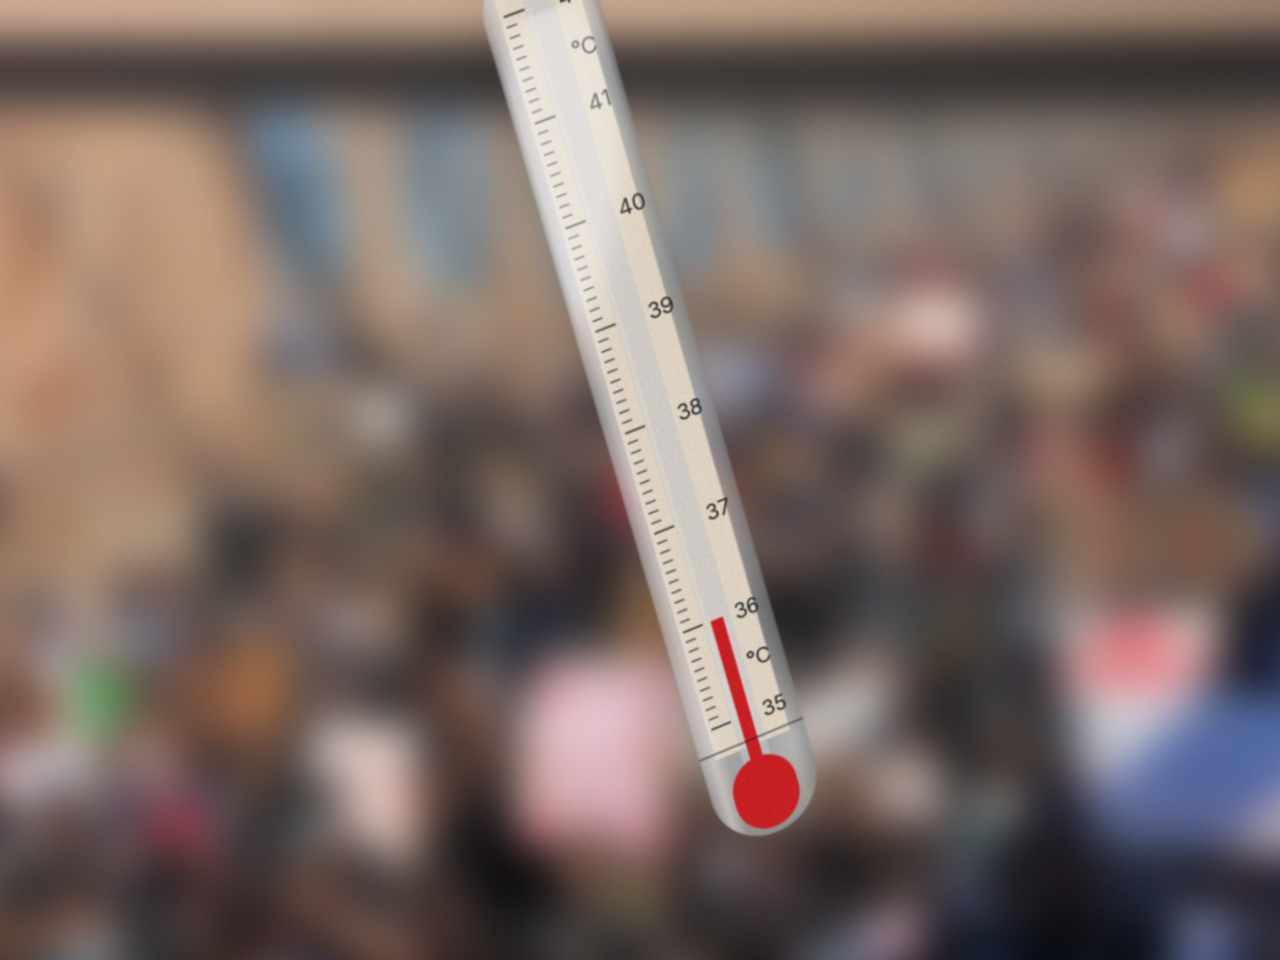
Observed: 36 (°C)
